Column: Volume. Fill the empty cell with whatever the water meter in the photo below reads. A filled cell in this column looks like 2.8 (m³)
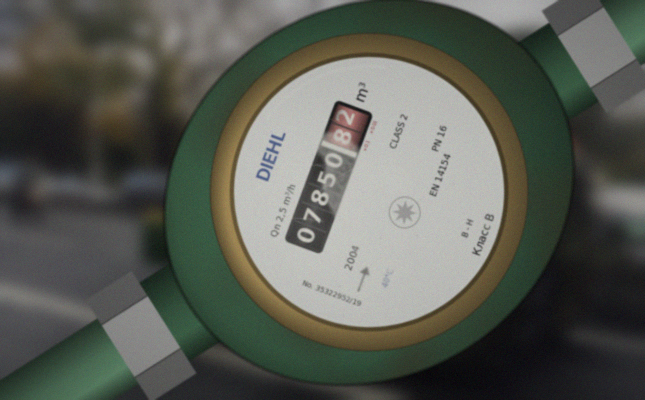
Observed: 7850.82 (m³)
